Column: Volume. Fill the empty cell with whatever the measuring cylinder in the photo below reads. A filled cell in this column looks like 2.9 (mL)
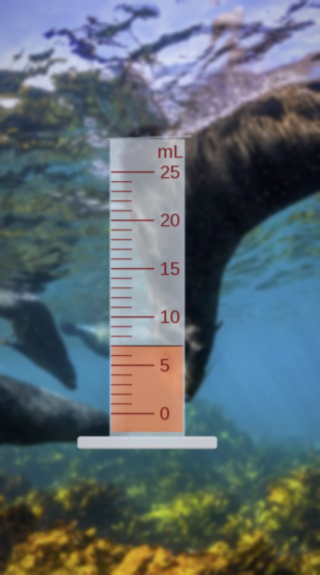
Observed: 7 (mL)
